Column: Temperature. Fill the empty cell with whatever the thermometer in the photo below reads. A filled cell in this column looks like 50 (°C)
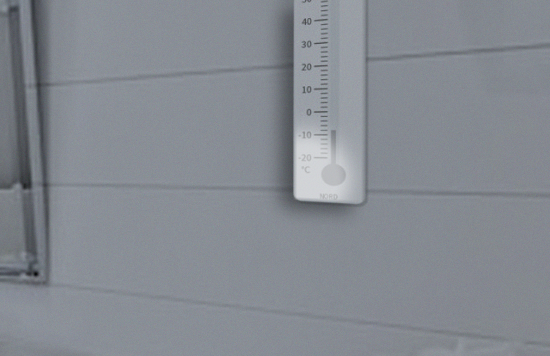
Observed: -8 (°C)
